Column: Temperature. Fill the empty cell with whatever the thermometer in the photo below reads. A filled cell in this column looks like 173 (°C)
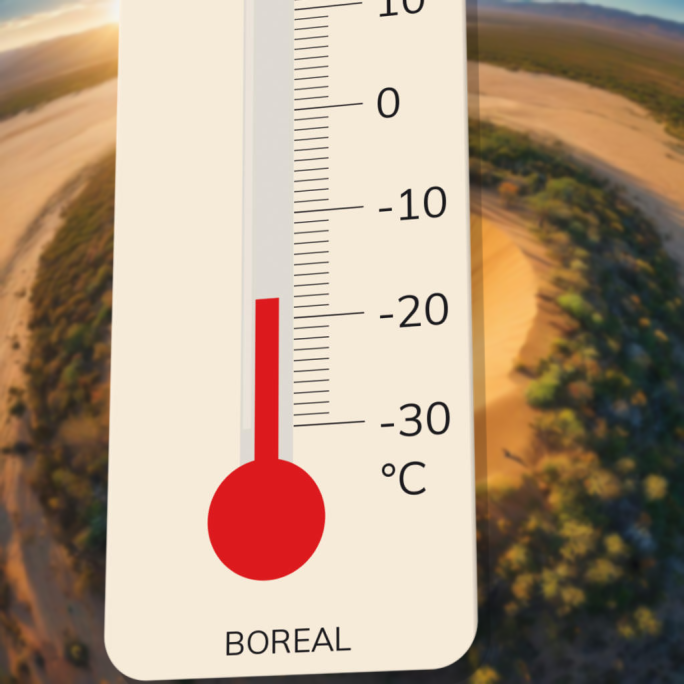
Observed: -18 (°C)
